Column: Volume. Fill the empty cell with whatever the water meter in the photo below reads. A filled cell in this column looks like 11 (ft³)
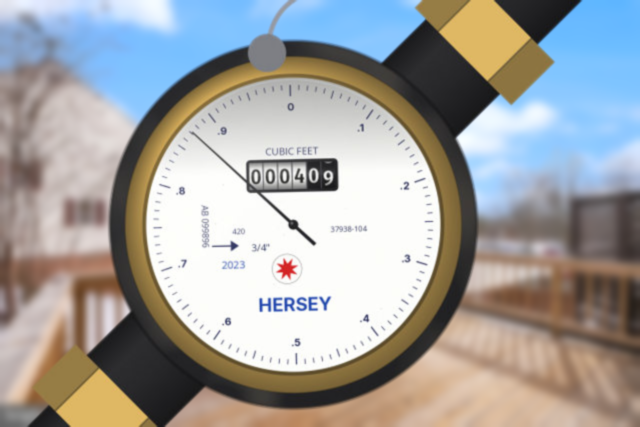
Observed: 408.87 (ft³)
